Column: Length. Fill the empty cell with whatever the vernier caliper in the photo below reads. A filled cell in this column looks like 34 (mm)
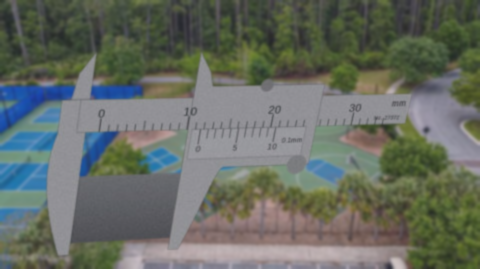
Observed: 11.6 (mm)
